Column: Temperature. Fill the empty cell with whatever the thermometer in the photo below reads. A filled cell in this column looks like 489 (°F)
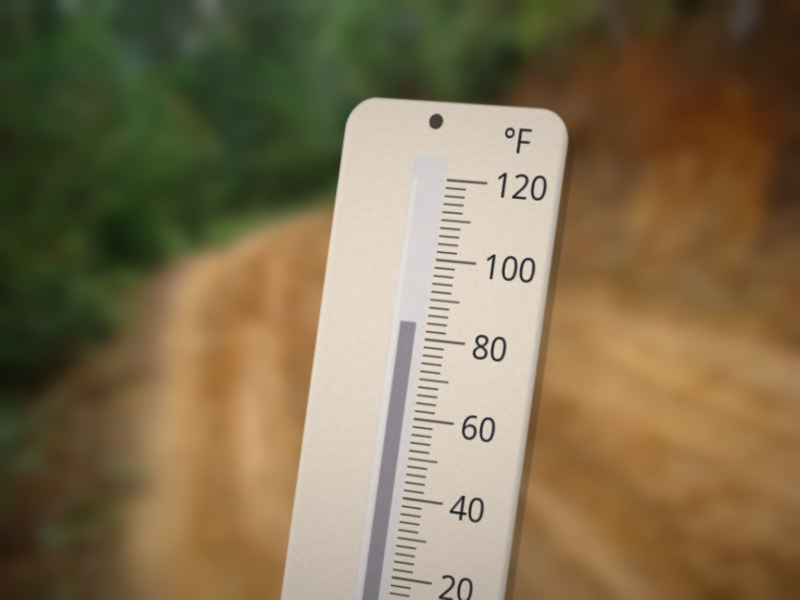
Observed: 84 (°F)
